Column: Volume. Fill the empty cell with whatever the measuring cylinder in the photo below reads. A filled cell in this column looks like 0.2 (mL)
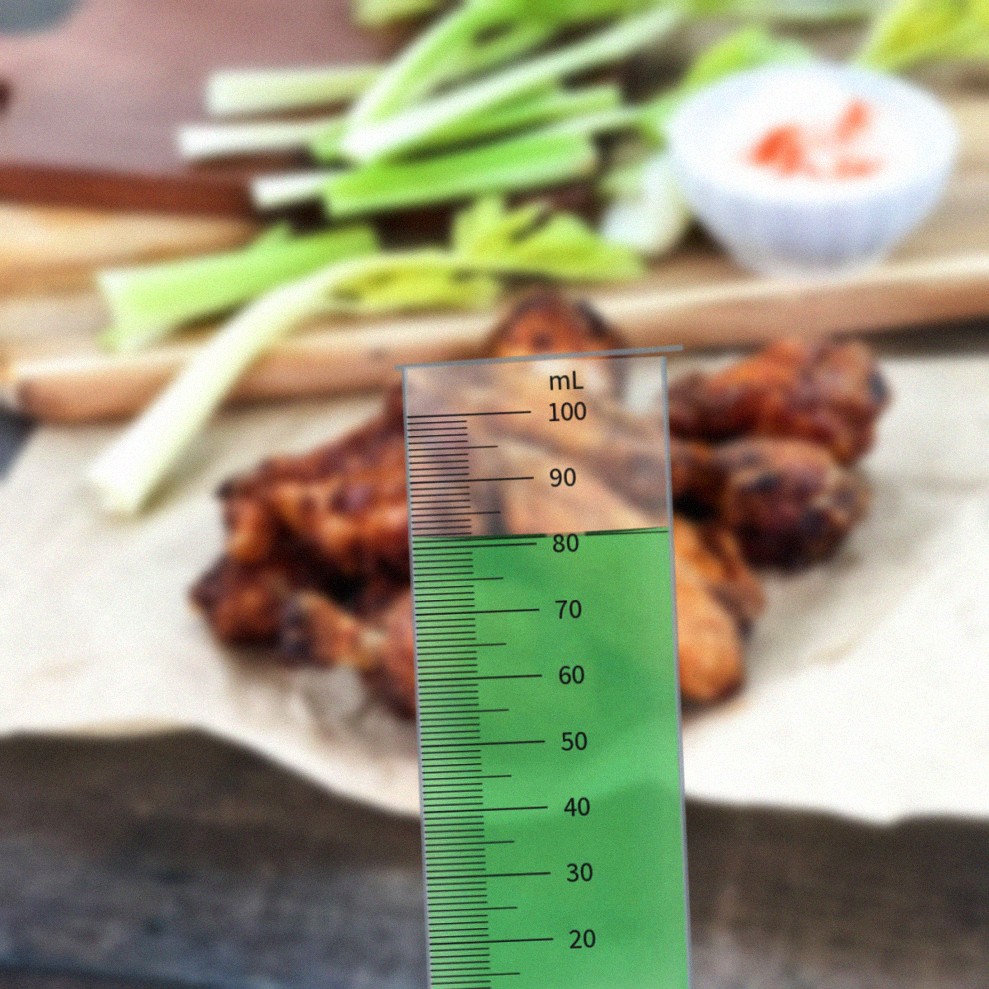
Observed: 81 (mL)
